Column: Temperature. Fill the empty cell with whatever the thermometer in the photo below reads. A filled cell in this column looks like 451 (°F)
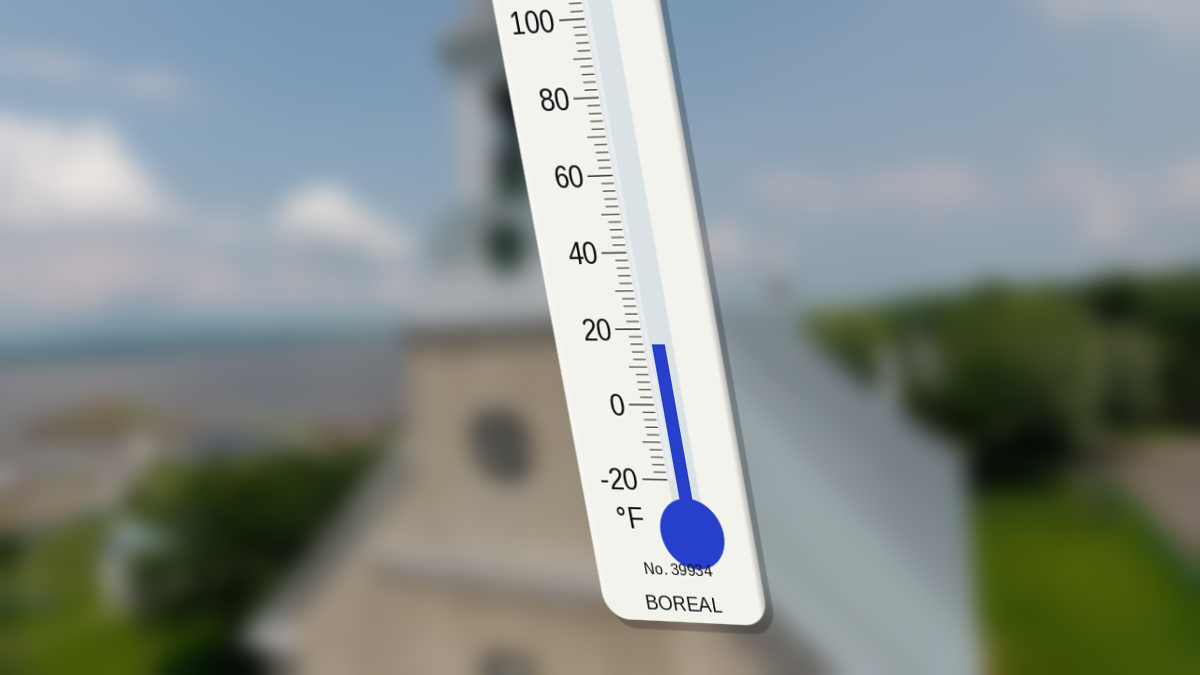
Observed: 16 (°F)
